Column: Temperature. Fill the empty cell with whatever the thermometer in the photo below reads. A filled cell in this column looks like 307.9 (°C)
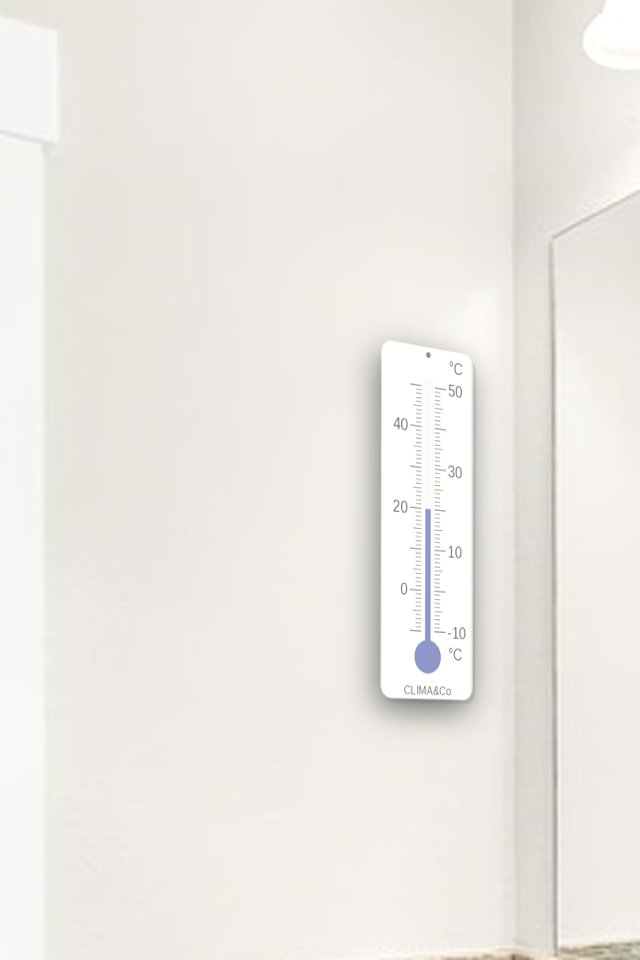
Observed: 20 (°C)
